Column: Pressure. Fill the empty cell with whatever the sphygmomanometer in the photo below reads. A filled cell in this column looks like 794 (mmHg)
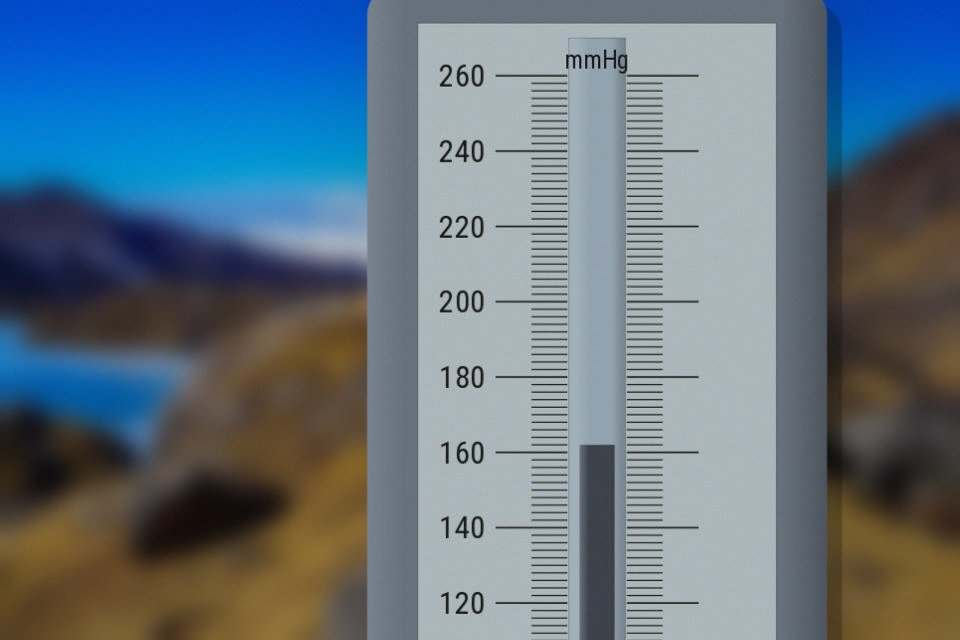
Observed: 162 (mmHg)
